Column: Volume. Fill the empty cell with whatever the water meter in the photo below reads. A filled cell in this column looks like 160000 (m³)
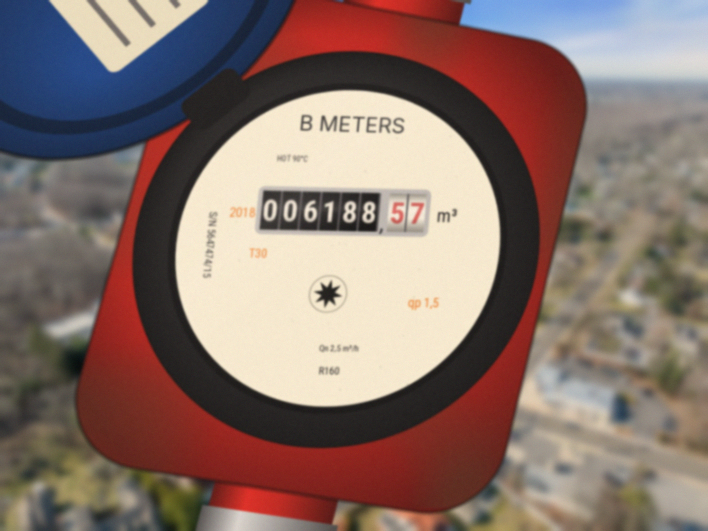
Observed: 6188.57 (m³)
